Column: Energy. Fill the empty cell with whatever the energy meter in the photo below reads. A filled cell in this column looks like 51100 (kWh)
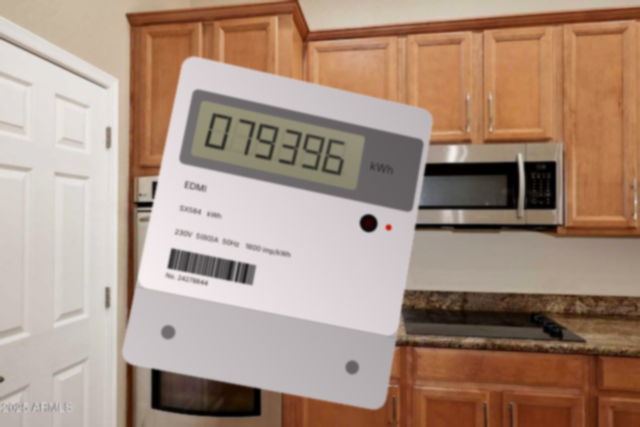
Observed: 79396 (kWh)
